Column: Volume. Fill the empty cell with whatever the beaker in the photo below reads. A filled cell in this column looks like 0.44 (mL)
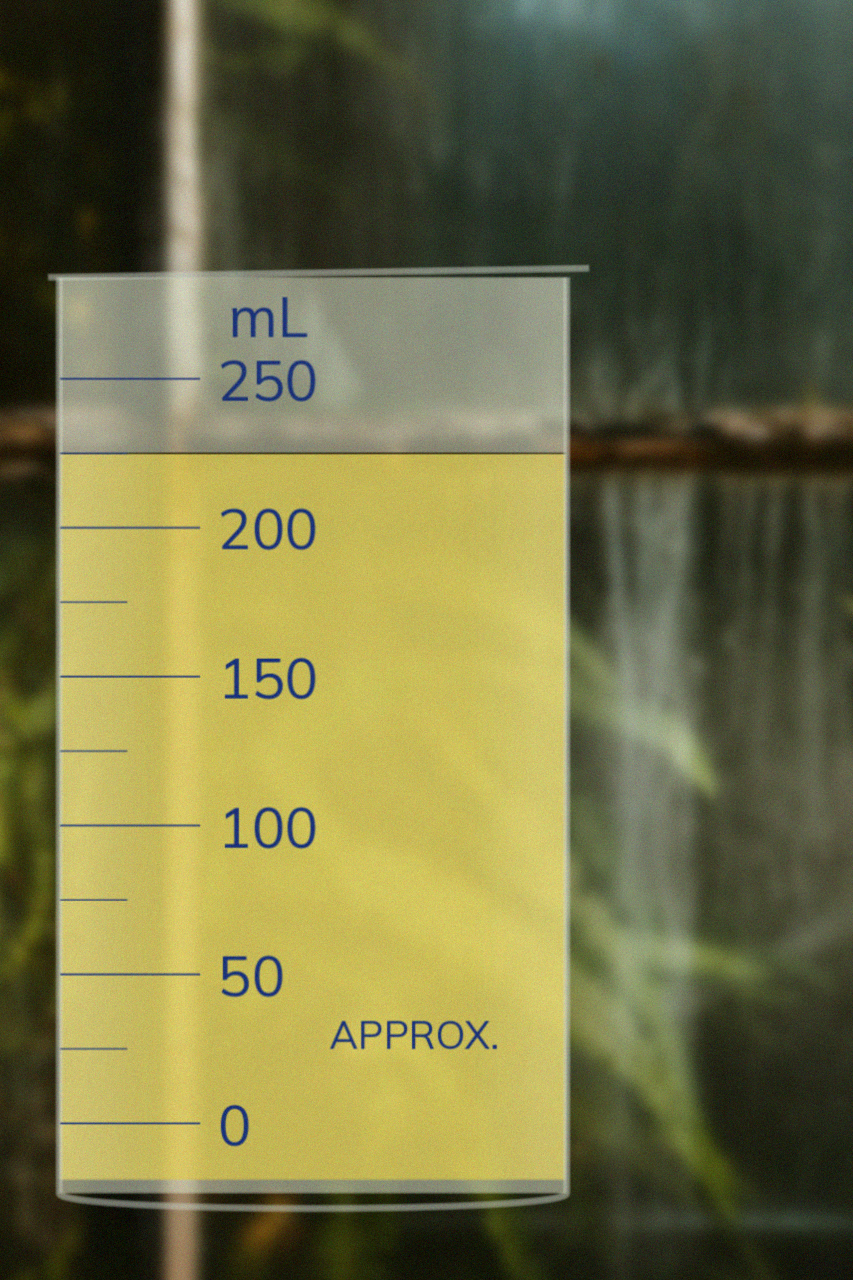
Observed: 225 (mL)
